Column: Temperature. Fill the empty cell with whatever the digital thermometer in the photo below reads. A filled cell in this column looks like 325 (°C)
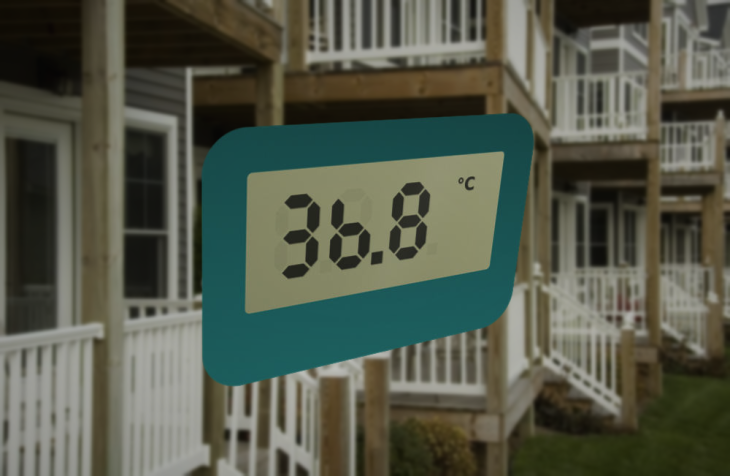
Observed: 36.8 (°C)
